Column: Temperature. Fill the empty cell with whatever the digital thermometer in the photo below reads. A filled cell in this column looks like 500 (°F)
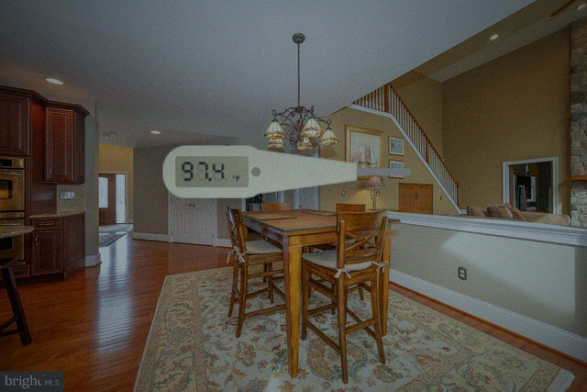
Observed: 97.4 (°F)
